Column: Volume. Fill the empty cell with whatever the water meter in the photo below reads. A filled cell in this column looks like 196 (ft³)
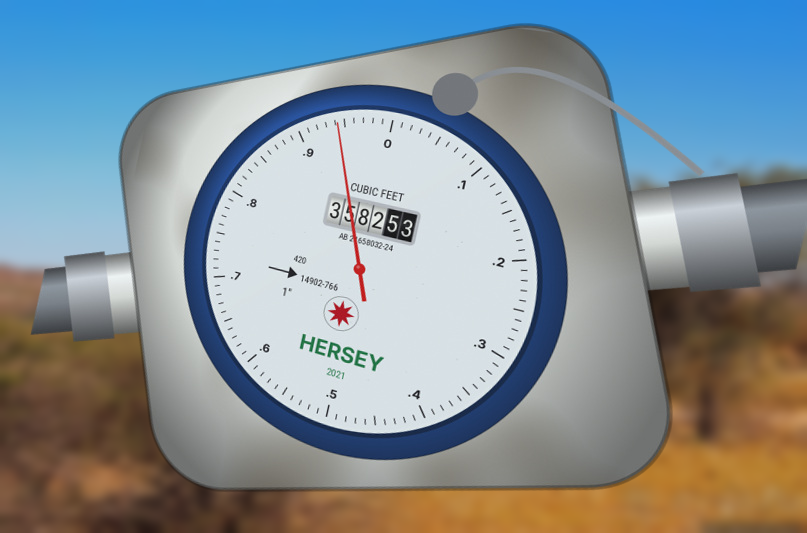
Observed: 358252.94 (ft³)
